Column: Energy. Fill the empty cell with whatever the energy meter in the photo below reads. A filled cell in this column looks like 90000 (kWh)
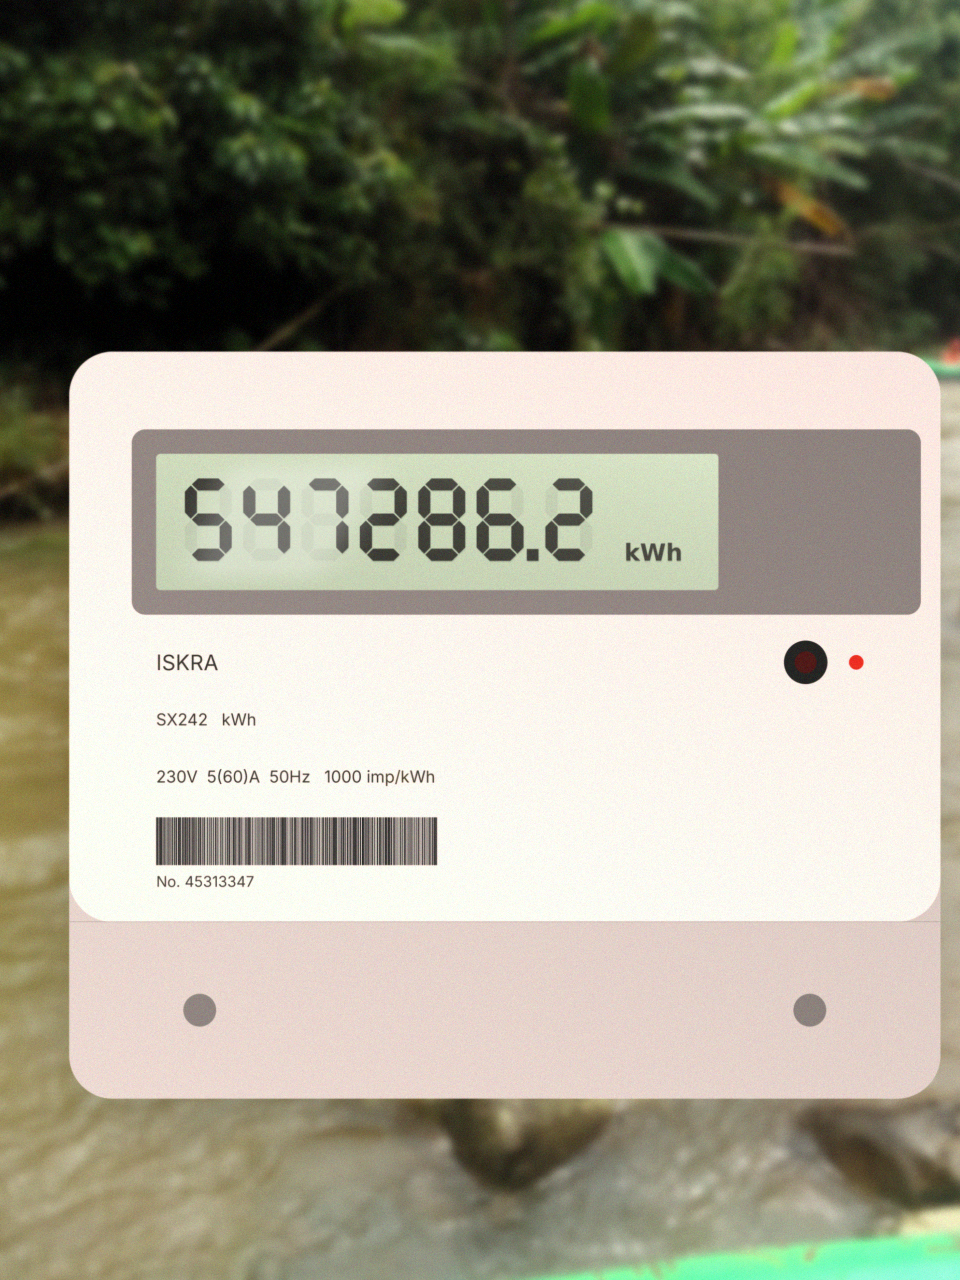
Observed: 547286.2 (kWh)
